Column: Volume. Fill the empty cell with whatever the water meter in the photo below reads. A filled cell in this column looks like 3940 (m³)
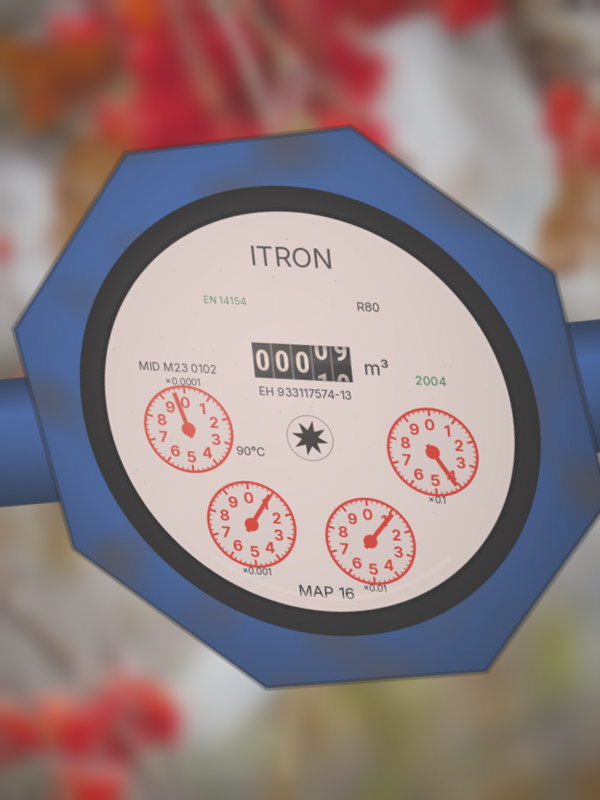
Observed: 9.4109 (m³)
